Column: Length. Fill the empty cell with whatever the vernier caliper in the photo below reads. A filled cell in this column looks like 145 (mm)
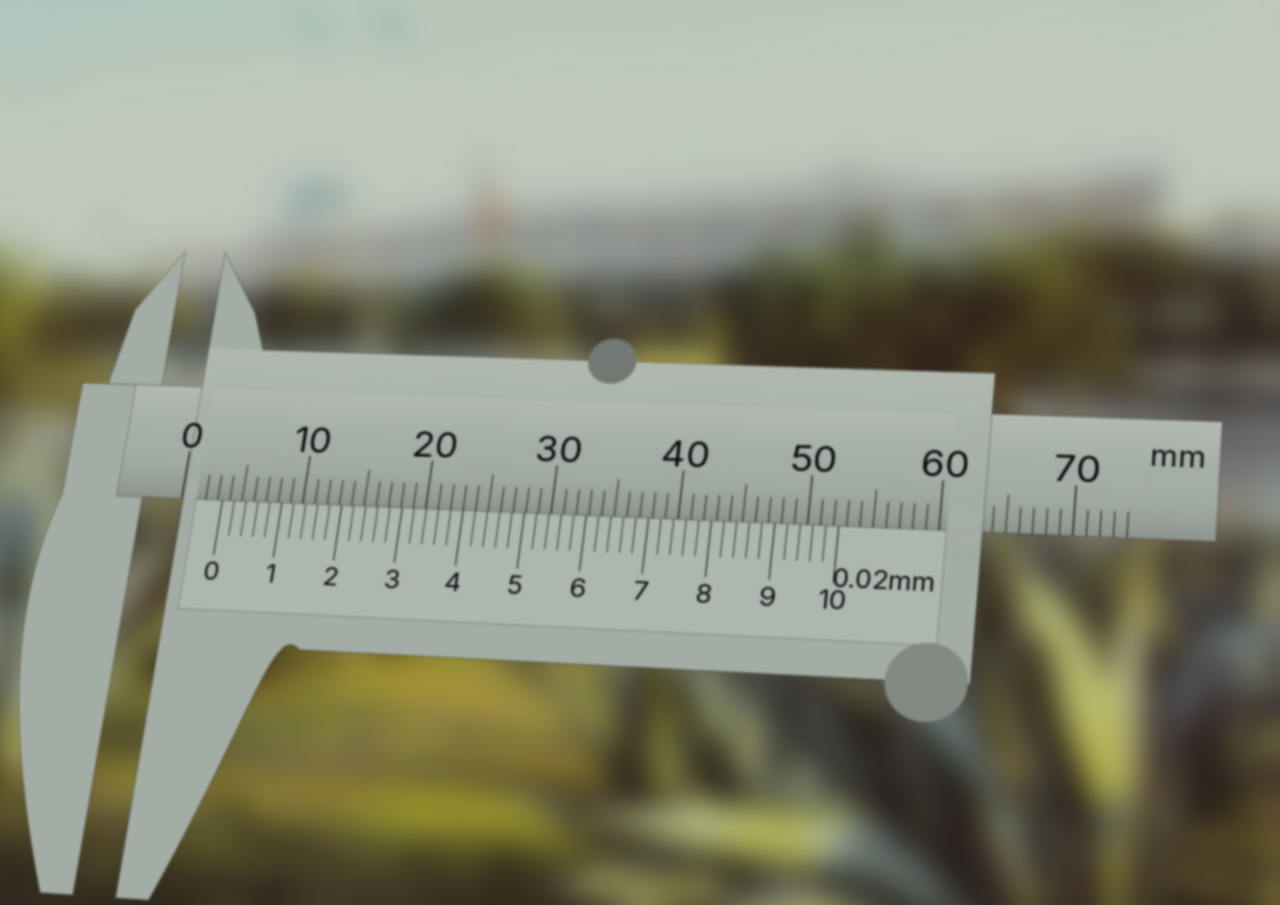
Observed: 3.4 (mm)
